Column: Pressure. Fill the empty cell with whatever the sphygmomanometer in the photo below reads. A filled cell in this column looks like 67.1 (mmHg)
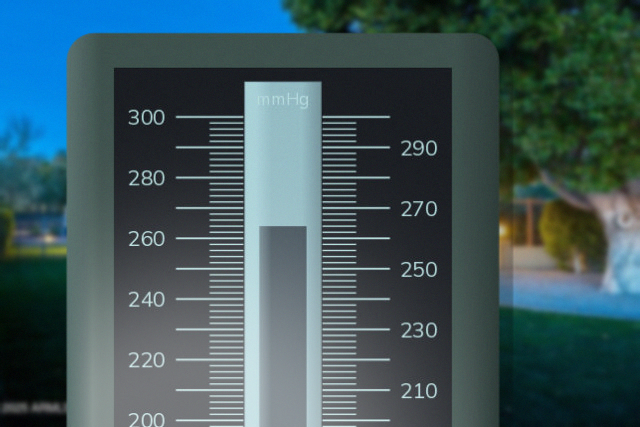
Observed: 264 (mmHg)
